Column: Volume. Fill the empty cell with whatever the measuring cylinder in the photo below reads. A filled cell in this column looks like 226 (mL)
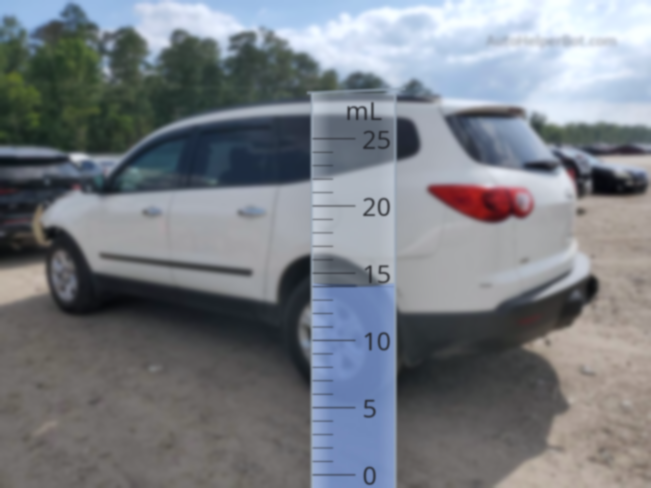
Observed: 14 (mL)
